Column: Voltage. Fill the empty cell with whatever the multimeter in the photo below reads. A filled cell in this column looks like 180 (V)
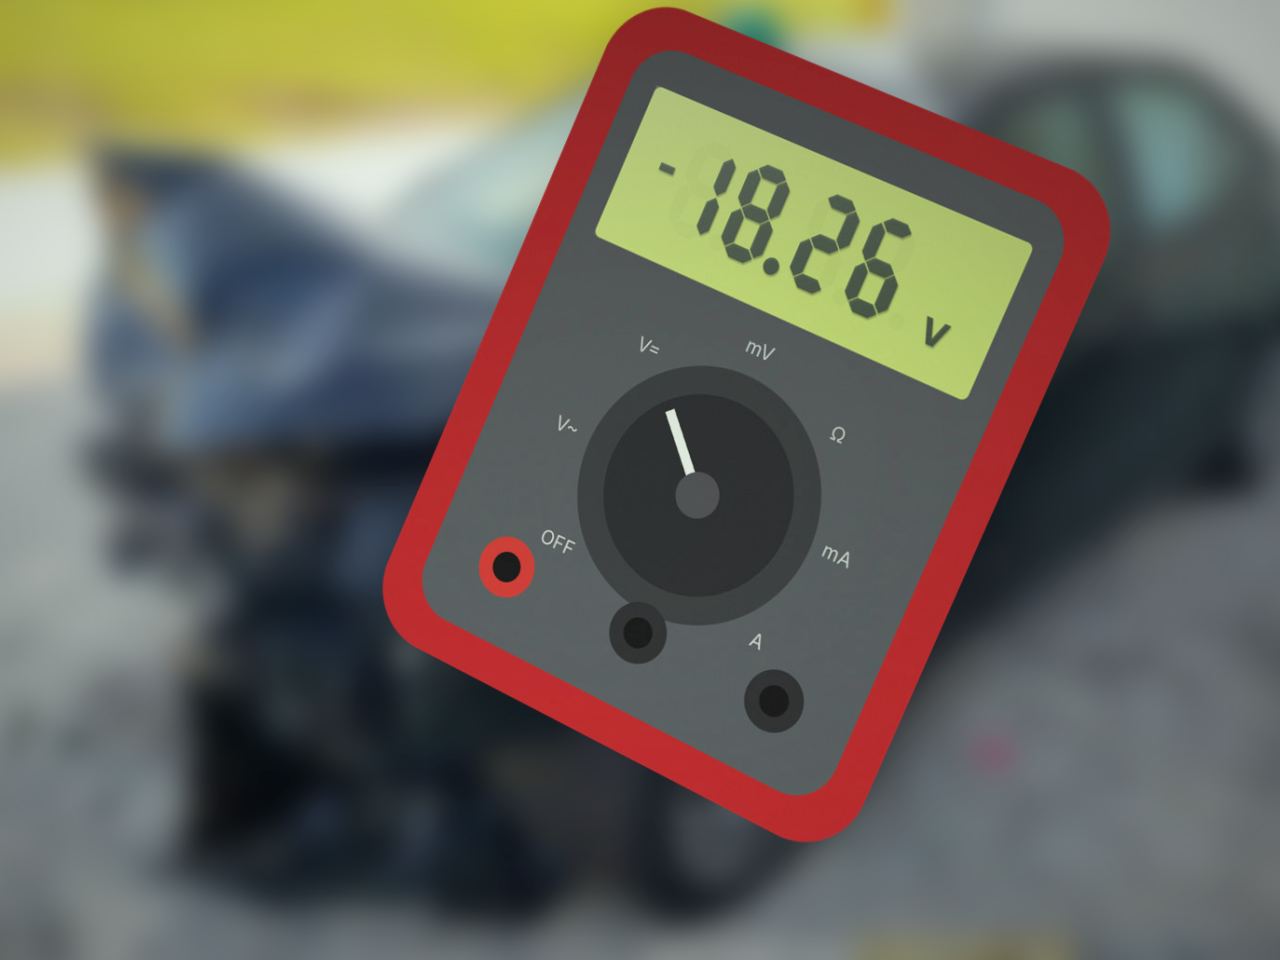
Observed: -18.26 (V)
